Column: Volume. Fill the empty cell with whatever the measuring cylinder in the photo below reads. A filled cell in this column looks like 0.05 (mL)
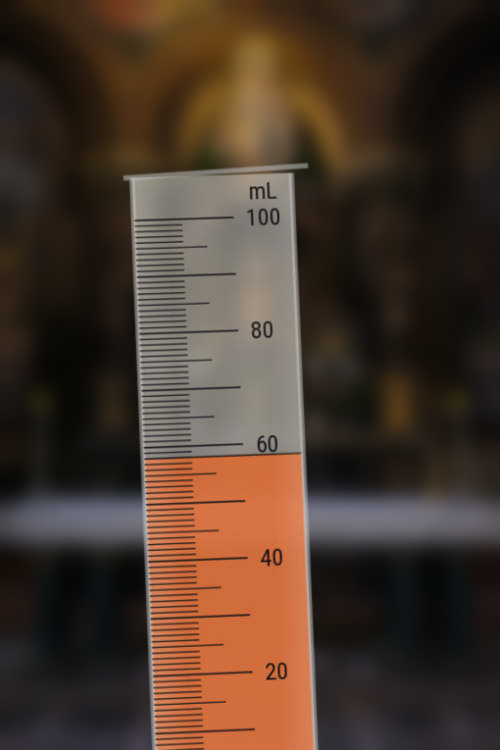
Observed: 58 (mL)
